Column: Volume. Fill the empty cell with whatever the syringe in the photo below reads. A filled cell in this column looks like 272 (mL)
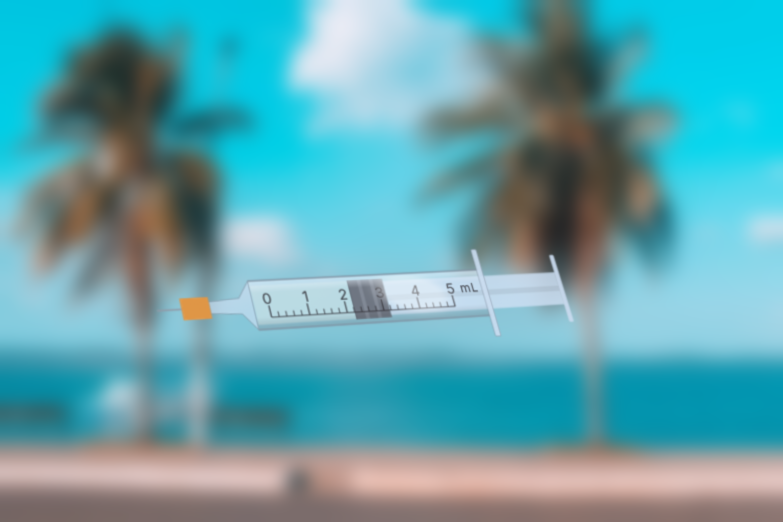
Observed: 2.2 (mL)
